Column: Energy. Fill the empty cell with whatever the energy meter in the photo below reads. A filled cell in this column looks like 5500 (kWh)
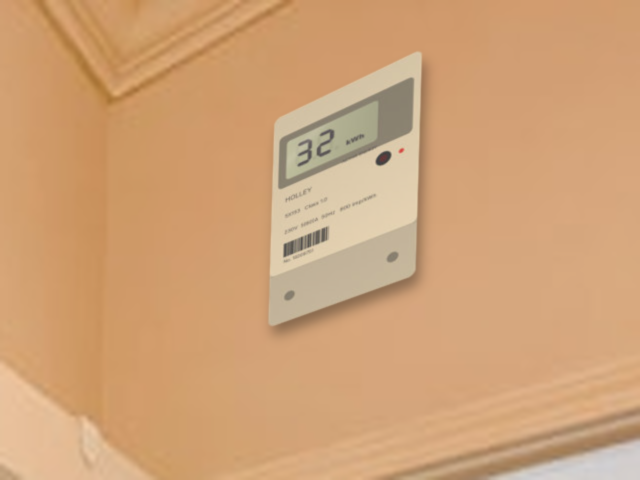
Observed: 32 (kWh)
